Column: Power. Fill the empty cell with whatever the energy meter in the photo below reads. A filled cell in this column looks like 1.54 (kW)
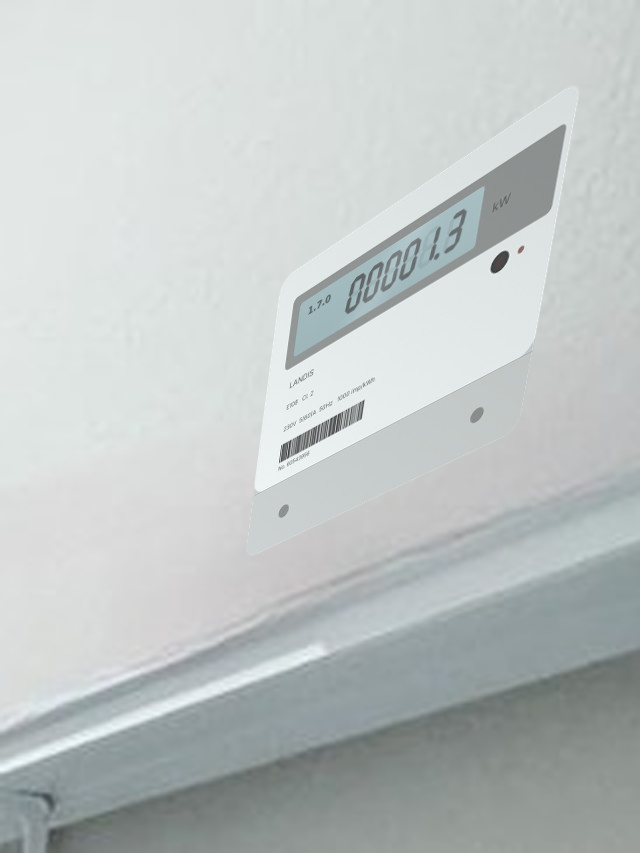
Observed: 1.3 (kW)
